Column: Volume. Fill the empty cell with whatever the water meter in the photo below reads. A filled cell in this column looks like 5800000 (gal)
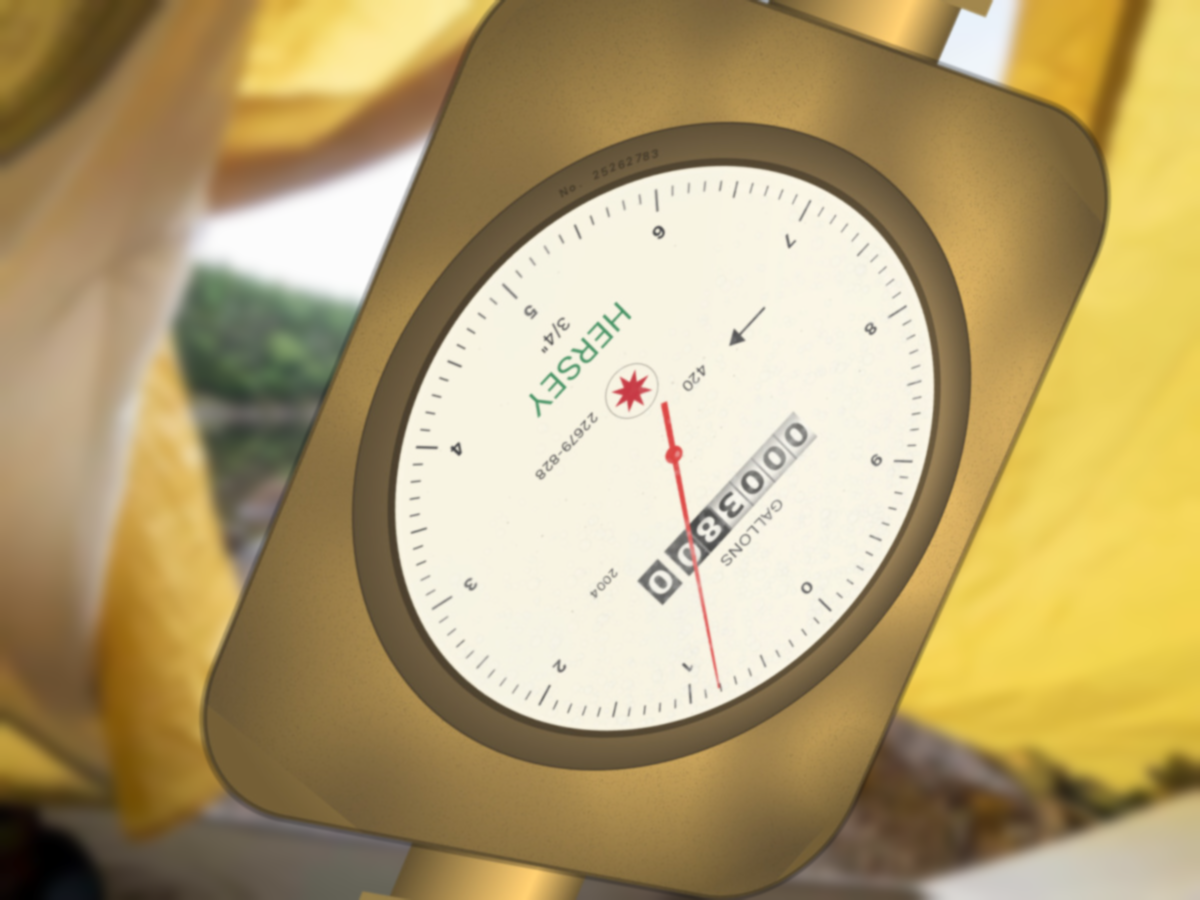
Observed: 3800.8 (gal)
